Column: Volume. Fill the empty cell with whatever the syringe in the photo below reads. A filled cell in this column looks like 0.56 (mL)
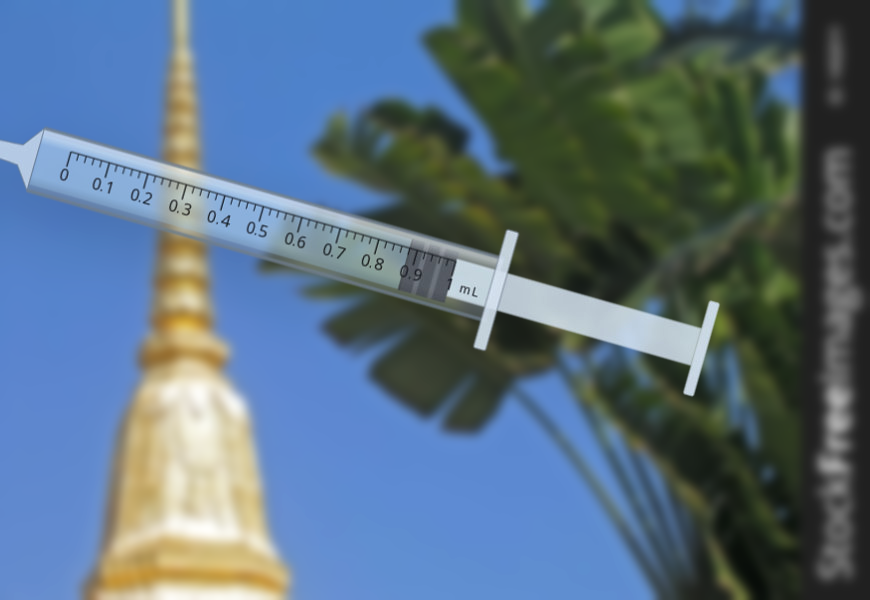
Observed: 0.88 (mL)
